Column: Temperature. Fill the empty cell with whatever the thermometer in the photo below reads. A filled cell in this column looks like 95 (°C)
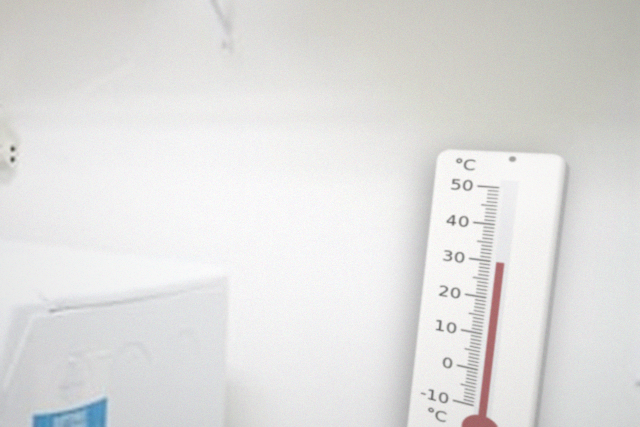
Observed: 30 (°C)
